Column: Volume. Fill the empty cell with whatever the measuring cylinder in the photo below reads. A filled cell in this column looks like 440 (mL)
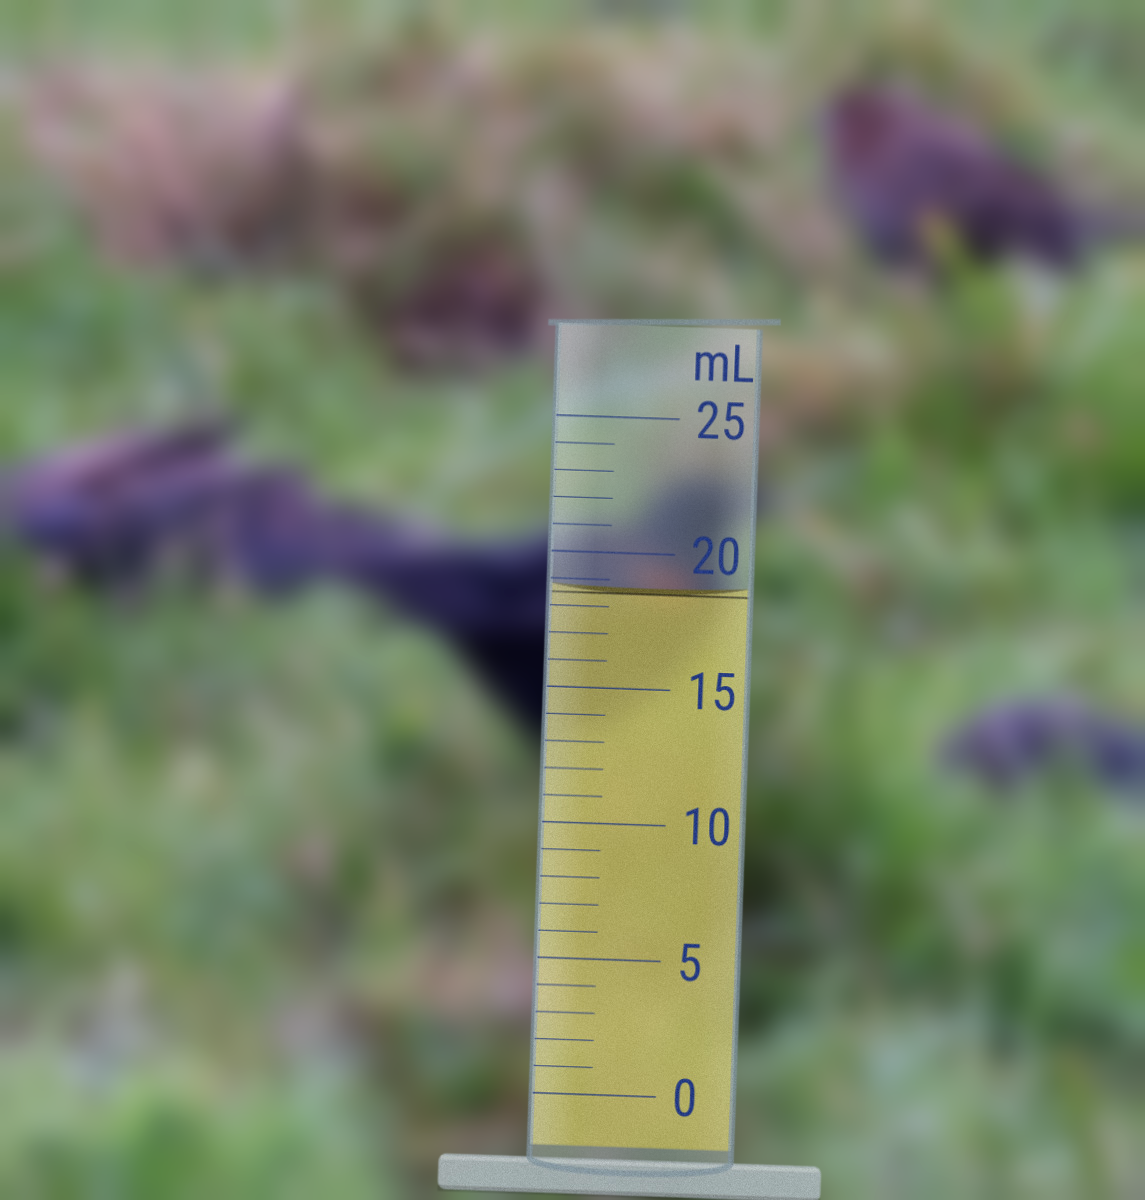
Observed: 18.5 (mL)
